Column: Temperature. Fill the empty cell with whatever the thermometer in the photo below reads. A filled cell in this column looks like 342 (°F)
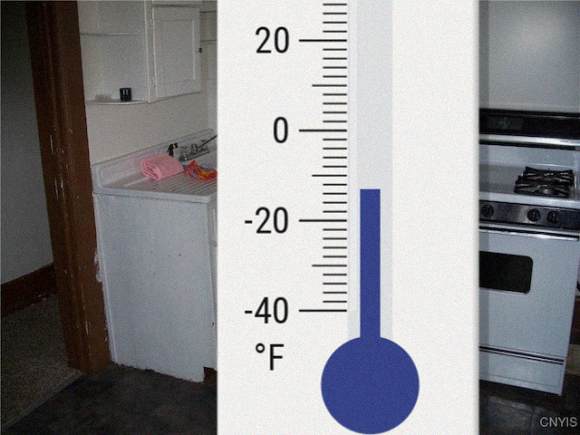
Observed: -13 (°F)
